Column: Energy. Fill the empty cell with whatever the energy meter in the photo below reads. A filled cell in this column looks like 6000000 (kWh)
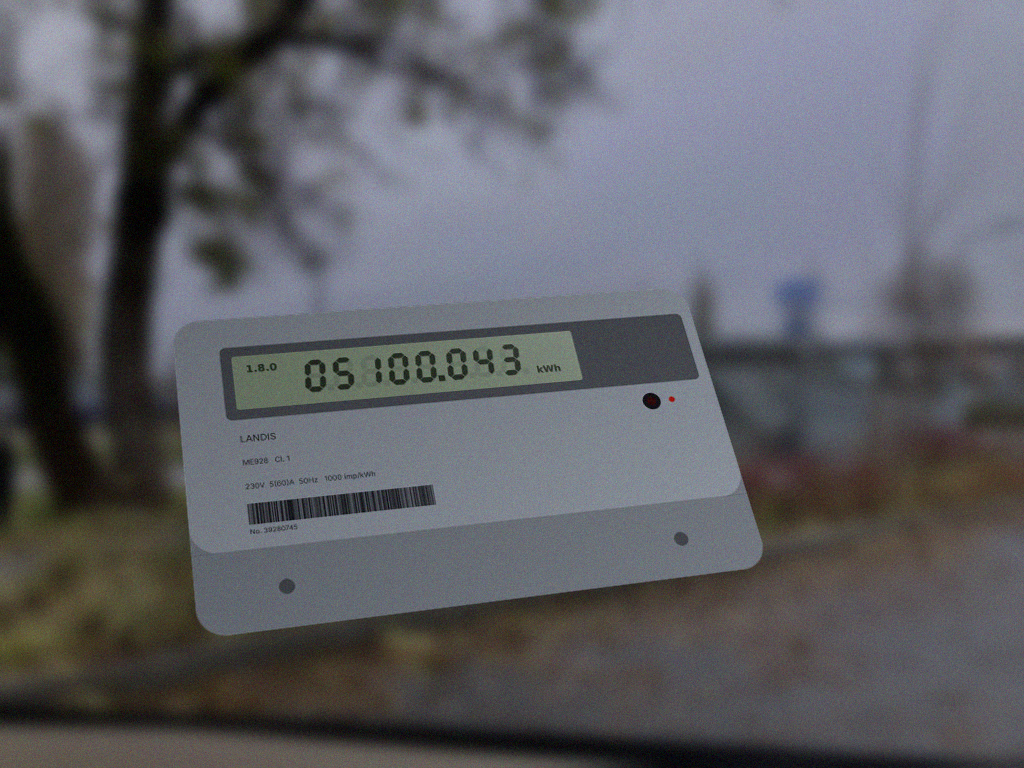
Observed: 5100.043 (kWh)
